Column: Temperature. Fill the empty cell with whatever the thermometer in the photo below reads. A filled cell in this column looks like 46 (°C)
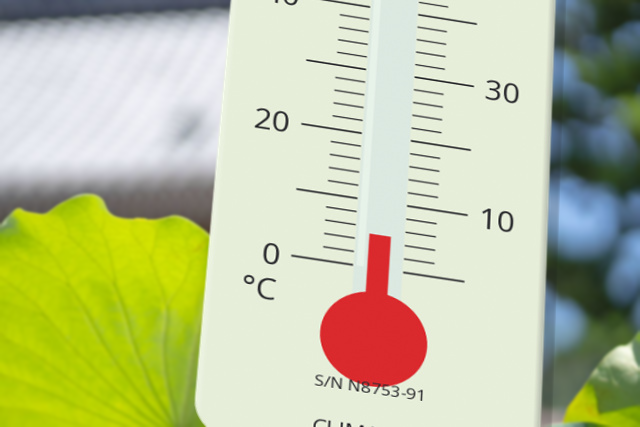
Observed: 5 (°C)
